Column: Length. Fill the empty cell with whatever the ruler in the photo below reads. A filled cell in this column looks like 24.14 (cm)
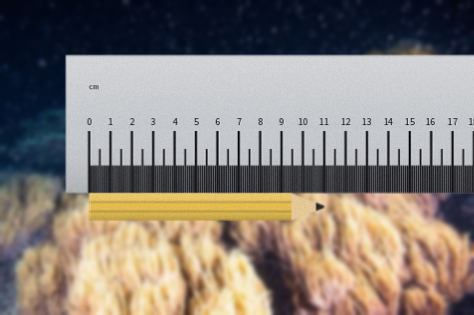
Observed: 11 (cm)
